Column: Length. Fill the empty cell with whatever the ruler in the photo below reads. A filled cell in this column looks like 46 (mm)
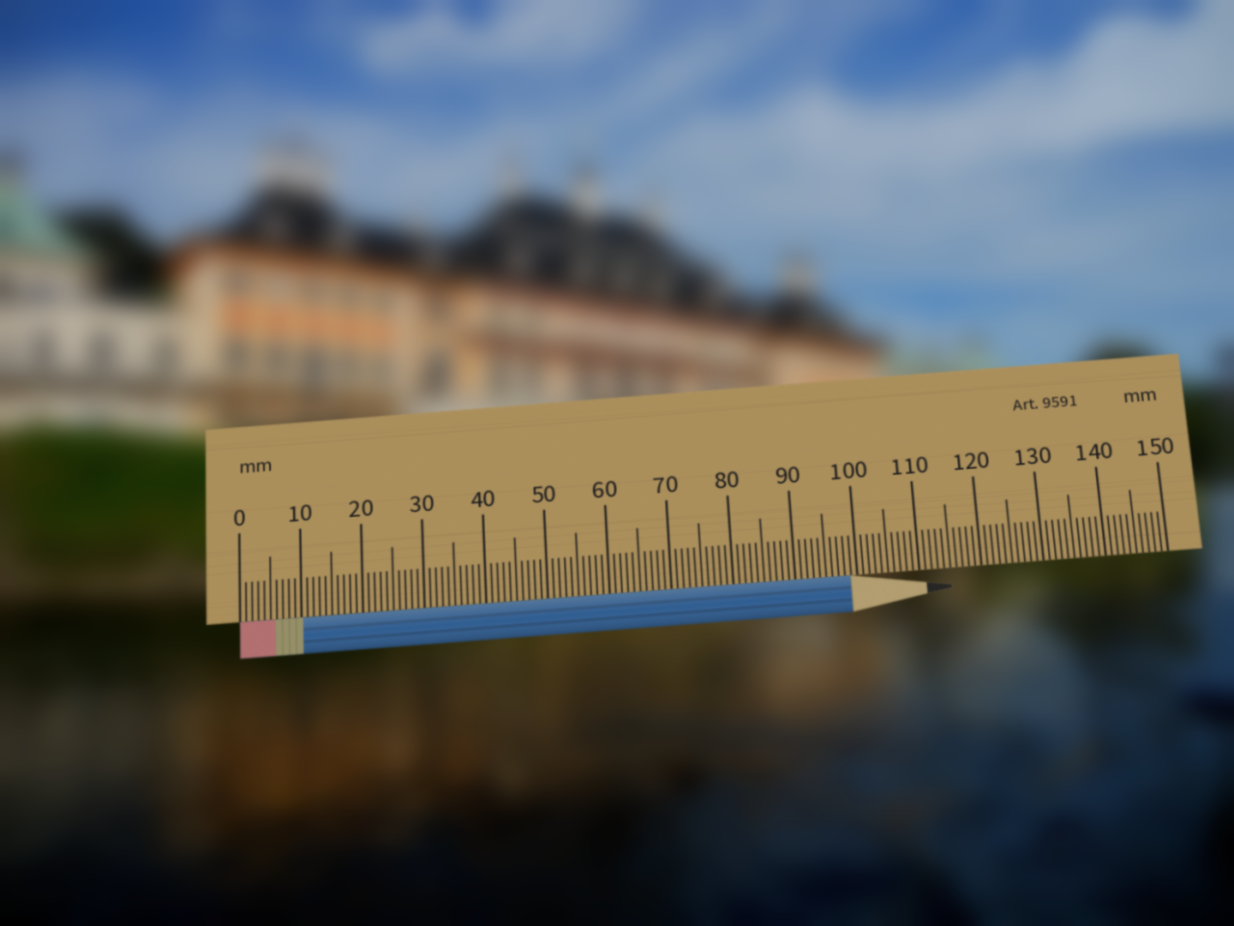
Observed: 115 (mm)
